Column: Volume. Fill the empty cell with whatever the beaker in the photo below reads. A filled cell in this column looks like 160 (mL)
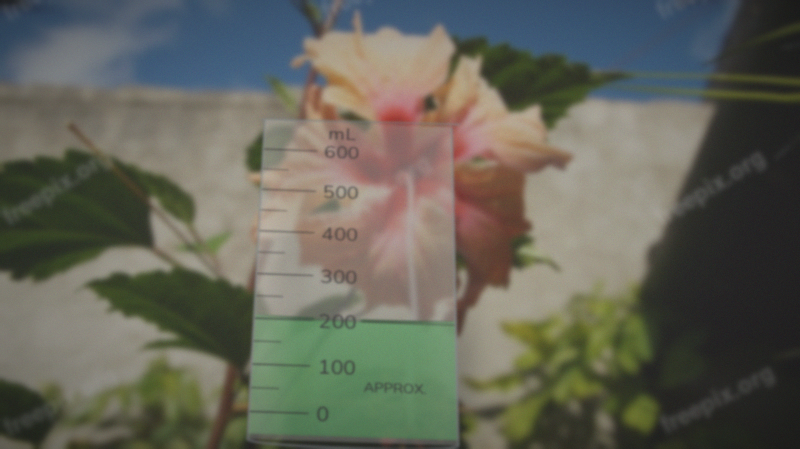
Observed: 200 (mL)
